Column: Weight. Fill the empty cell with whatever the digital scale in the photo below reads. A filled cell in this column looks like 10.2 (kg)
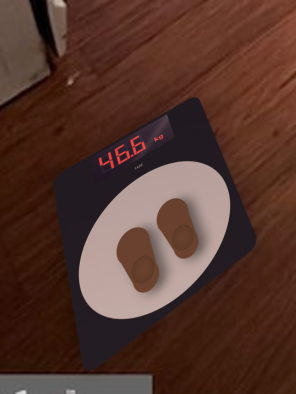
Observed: 46.6 (kg)
